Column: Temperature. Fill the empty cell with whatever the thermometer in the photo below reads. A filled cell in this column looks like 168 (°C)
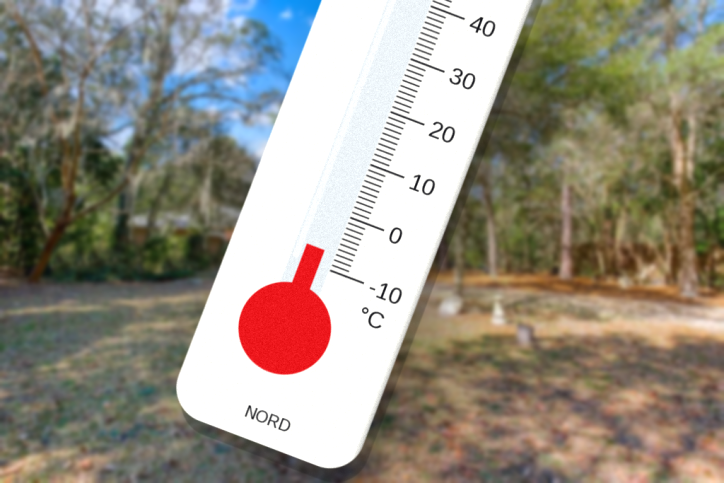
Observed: -7 (°C)
